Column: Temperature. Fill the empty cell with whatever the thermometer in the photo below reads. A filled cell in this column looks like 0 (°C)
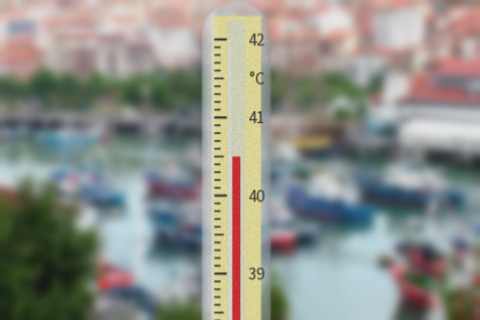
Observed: 40.5 (°C)
